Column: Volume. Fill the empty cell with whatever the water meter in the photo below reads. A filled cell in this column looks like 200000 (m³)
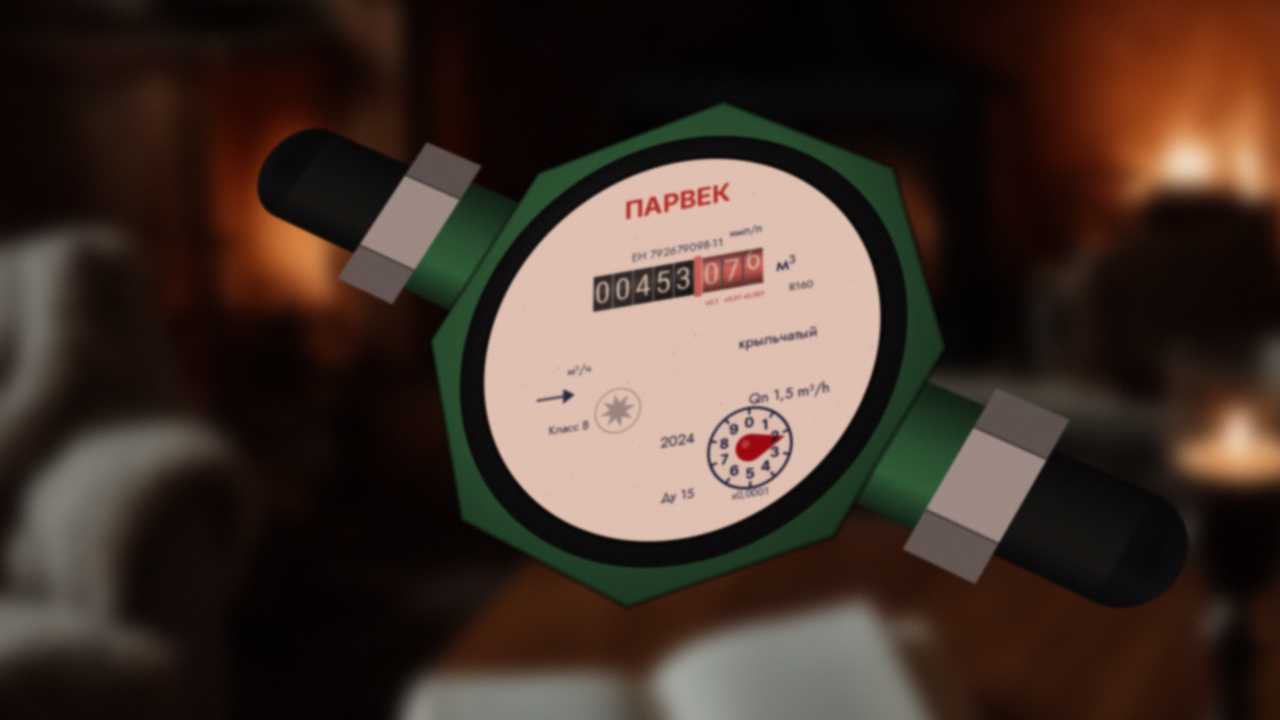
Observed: 453.0762 (m³)
